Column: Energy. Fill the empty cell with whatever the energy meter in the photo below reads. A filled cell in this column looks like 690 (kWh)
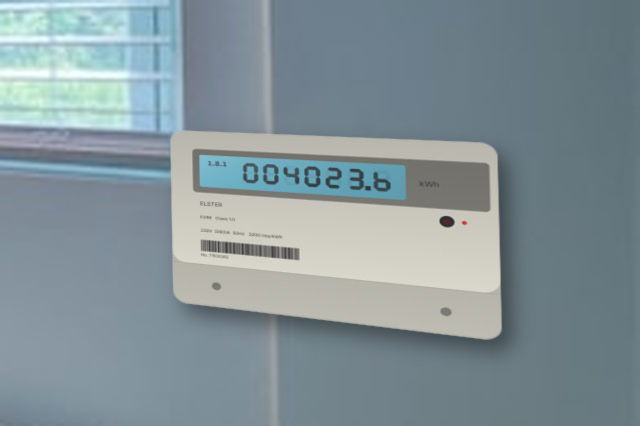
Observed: 4023.6 (kWh)
